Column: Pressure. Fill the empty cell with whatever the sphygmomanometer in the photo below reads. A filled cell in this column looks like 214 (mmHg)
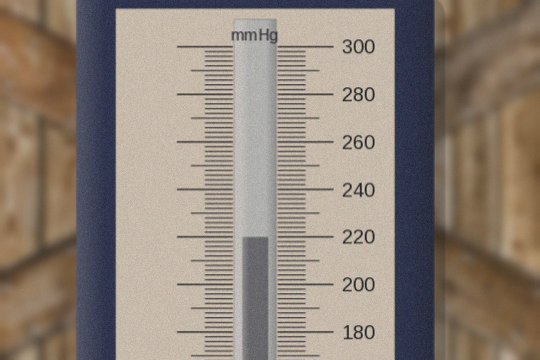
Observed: 220 (mmHg)
